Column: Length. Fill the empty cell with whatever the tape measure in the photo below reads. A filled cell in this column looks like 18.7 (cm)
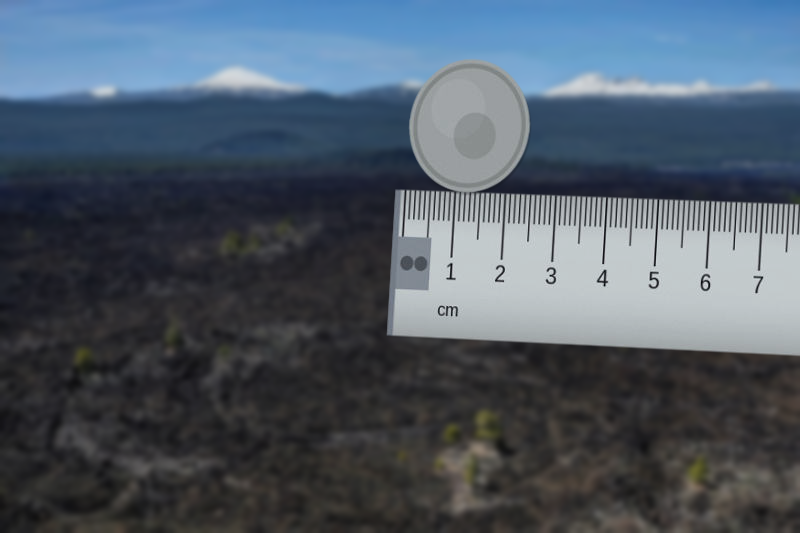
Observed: 2.4 (cm)
